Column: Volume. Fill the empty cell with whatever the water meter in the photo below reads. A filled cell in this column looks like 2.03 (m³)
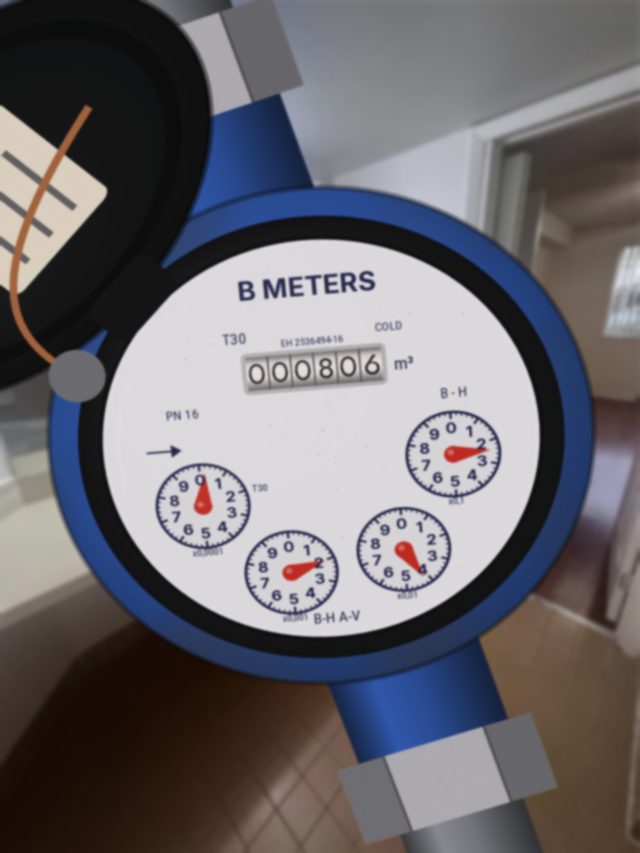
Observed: 806.2420 (m³)
